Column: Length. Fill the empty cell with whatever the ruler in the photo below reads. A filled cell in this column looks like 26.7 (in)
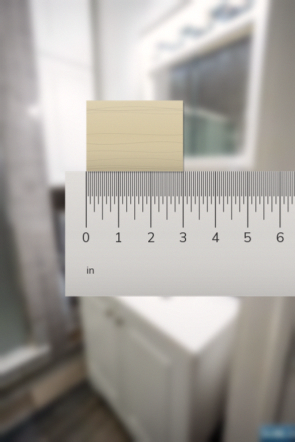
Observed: 3 (in)
